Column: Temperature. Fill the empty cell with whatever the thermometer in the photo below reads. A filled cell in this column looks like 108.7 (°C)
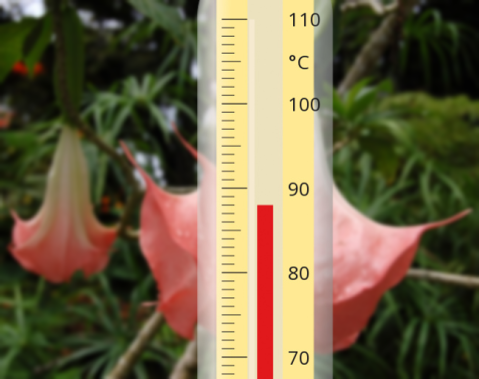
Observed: 88 (°C)
